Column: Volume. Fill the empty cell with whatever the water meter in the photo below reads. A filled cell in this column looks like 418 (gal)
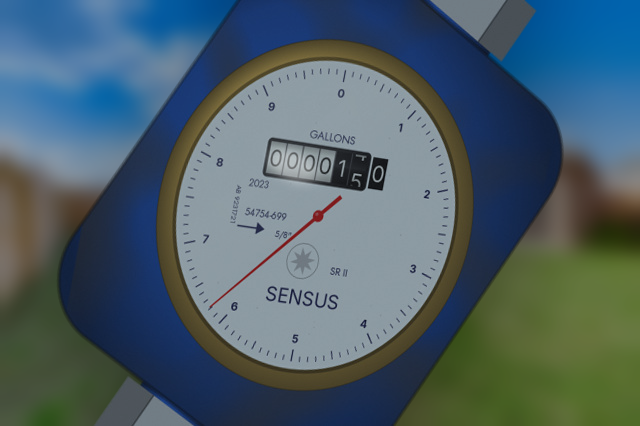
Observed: 146.2 (gal)
